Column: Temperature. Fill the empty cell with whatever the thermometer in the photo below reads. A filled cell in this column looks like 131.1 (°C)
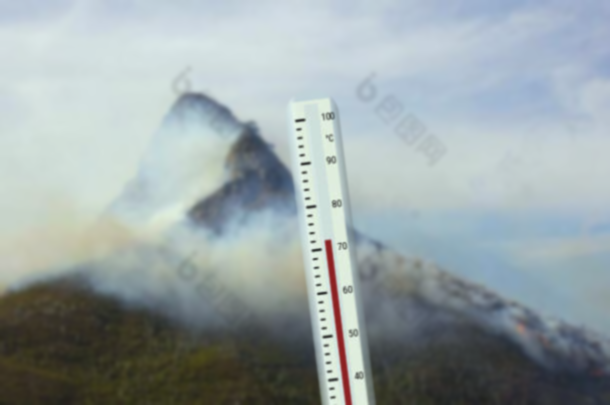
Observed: 72 (°C)
